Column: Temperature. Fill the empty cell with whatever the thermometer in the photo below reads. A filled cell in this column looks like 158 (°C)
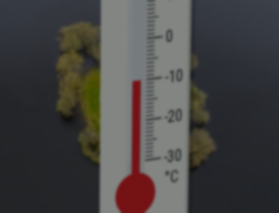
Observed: -10 (°C)
